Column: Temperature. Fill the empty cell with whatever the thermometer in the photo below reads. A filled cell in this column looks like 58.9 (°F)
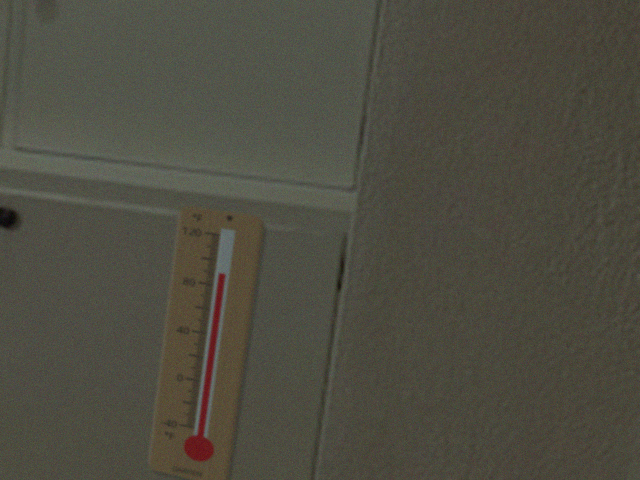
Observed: 90 (°F)
